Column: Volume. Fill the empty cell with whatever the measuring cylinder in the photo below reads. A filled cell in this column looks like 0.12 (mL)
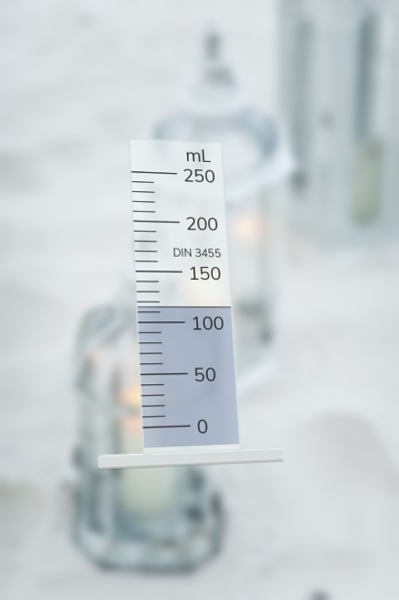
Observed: 115 (mL)
